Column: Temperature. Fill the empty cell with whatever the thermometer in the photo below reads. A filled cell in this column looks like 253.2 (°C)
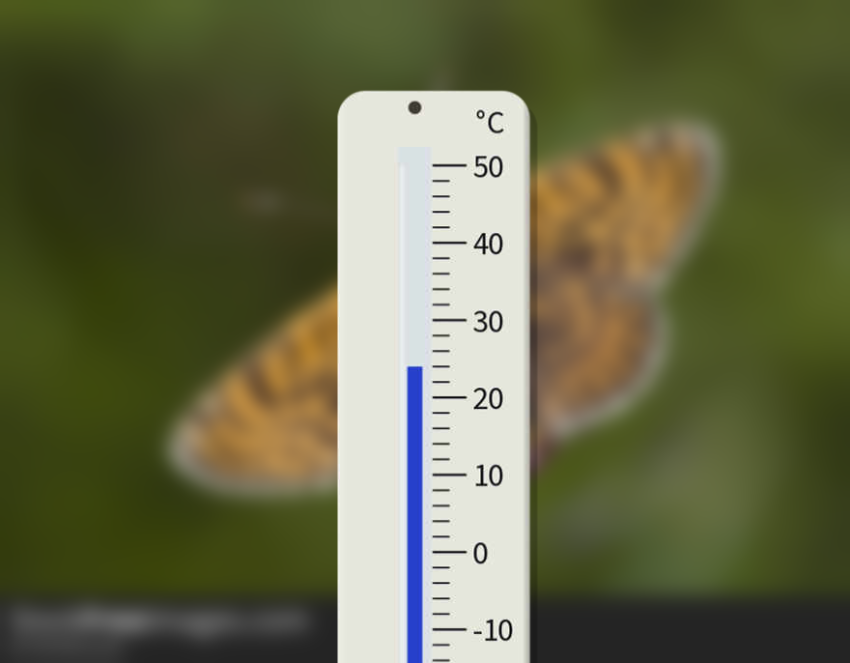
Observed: 24 (°C)
